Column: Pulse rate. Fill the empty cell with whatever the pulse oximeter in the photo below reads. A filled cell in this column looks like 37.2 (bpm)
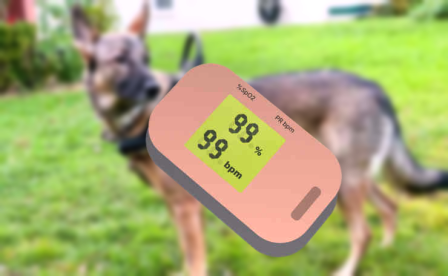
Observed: 99 (bpm)
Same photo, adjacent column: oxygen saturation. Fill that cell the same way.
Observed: 99 (%)
